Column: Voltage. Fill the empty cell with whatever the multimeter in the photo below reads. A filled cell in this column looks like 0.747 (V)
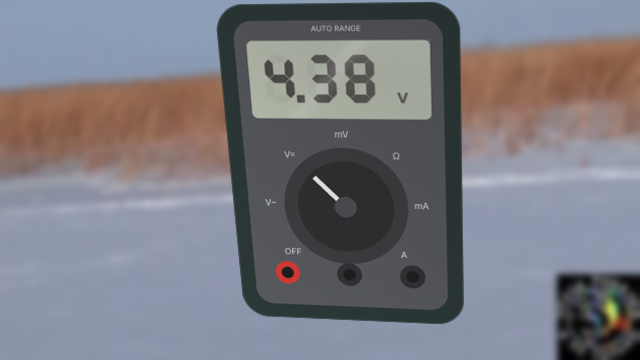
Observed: 4.38 (V)
